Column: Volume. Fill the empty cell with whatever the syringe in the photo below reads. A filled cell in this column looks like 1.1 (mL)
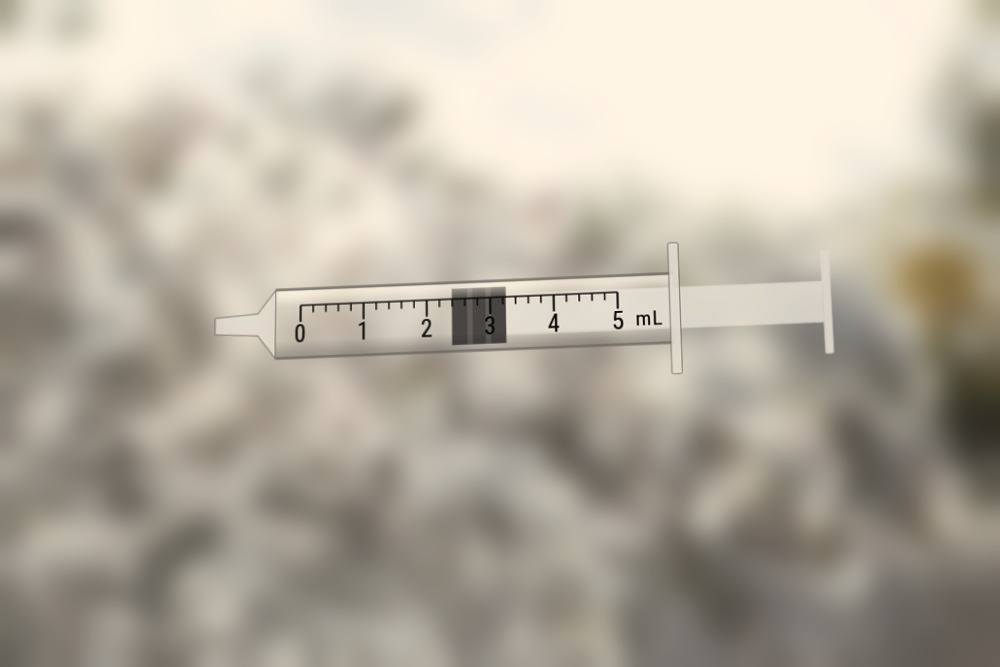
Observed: 2.4 (mL)
